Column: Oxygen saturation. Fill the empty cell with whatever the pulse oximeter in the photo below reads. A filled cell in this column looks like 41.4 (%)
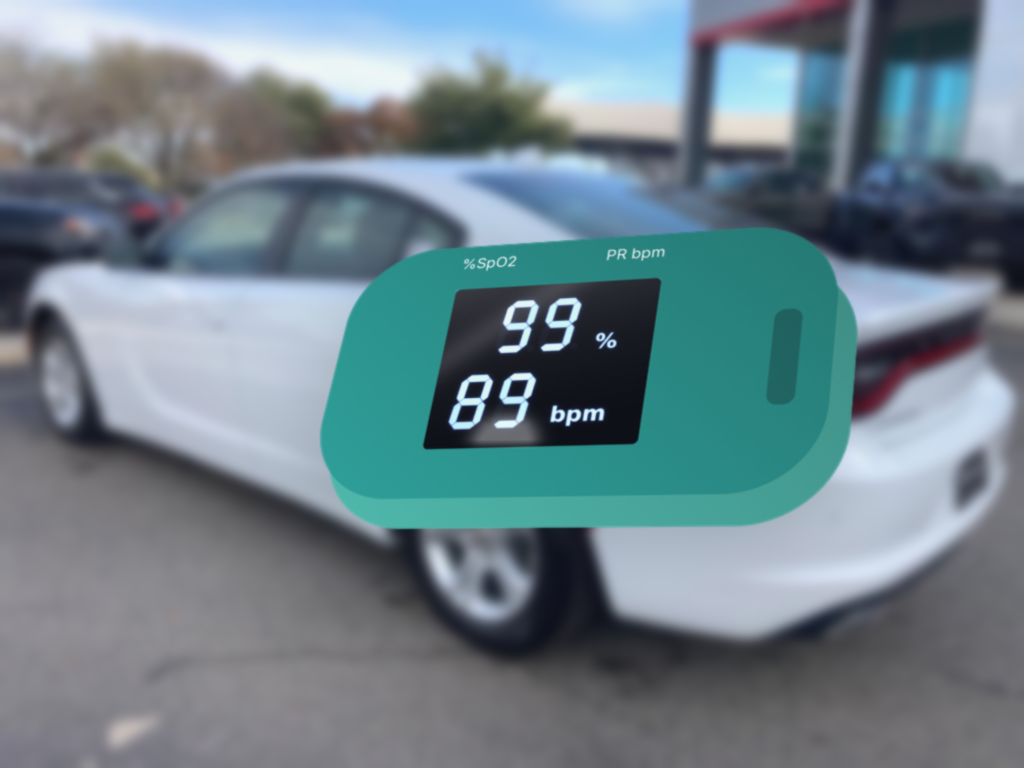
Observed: 99 (%)
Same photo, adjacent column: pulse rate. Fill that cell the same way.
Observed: 89 (bpm)
